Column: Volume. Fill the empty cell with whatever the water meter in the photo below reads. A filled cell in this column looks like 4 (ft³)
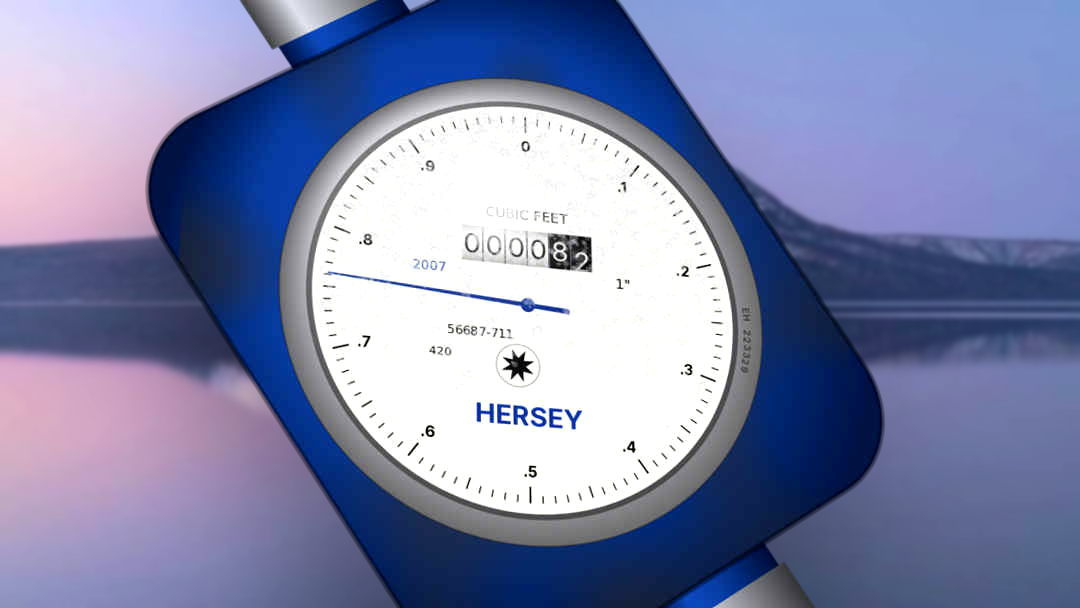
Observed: 81.76 (ft³)
